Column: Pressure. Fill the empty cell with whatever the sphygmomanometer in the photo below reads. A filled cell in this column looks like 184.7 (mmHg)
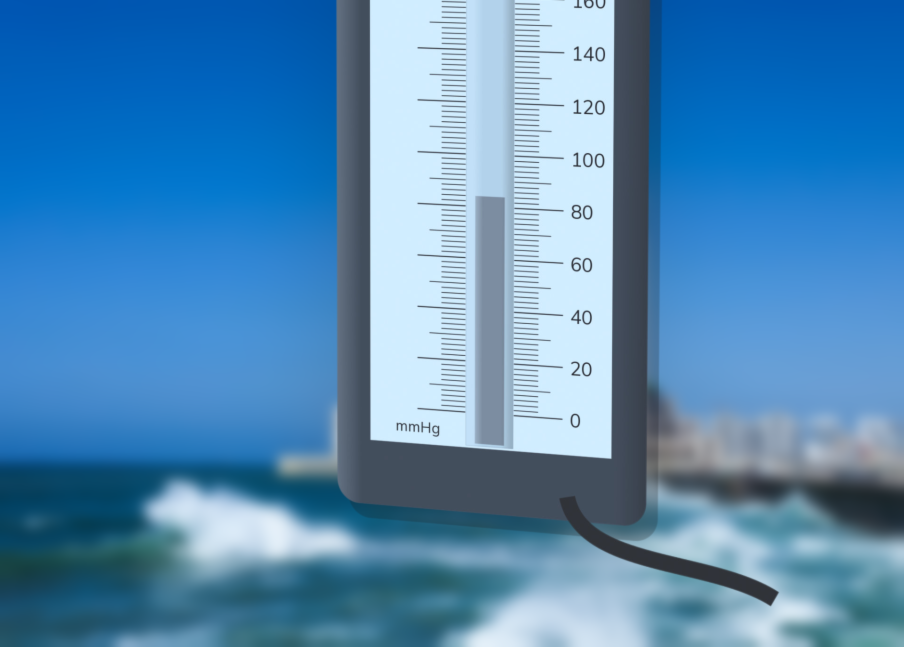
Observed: 84 (mmHg)
